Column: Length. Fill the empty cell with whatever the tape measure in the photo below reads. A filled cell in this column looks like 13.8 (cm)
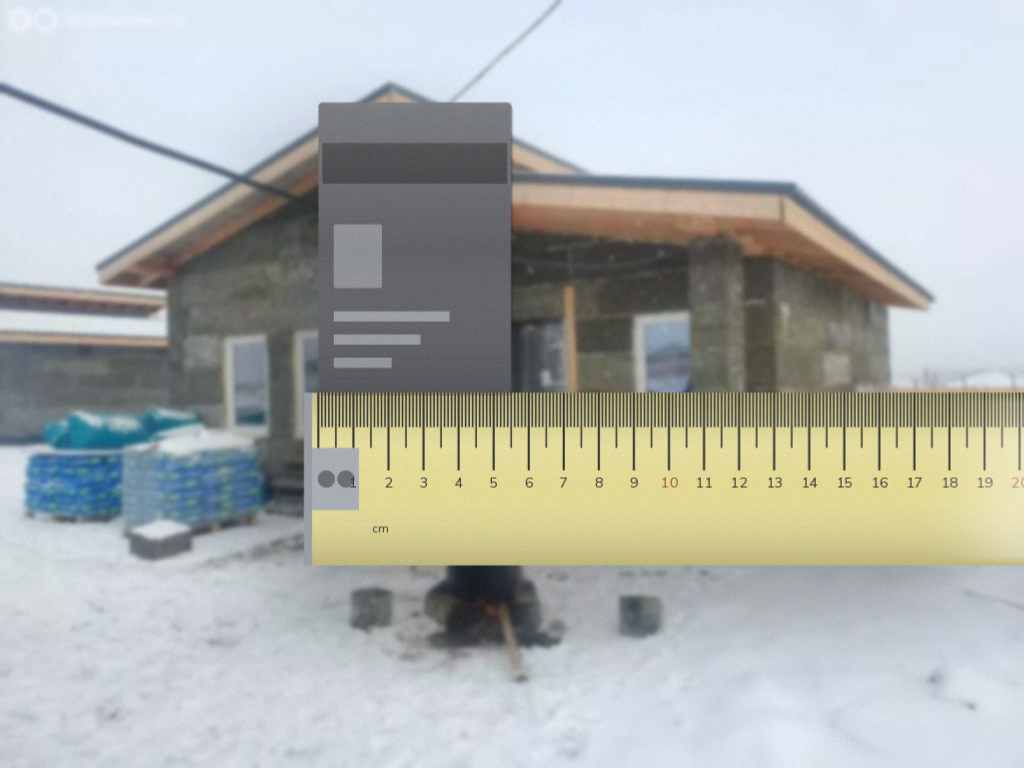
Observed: 5.5 (cm)
